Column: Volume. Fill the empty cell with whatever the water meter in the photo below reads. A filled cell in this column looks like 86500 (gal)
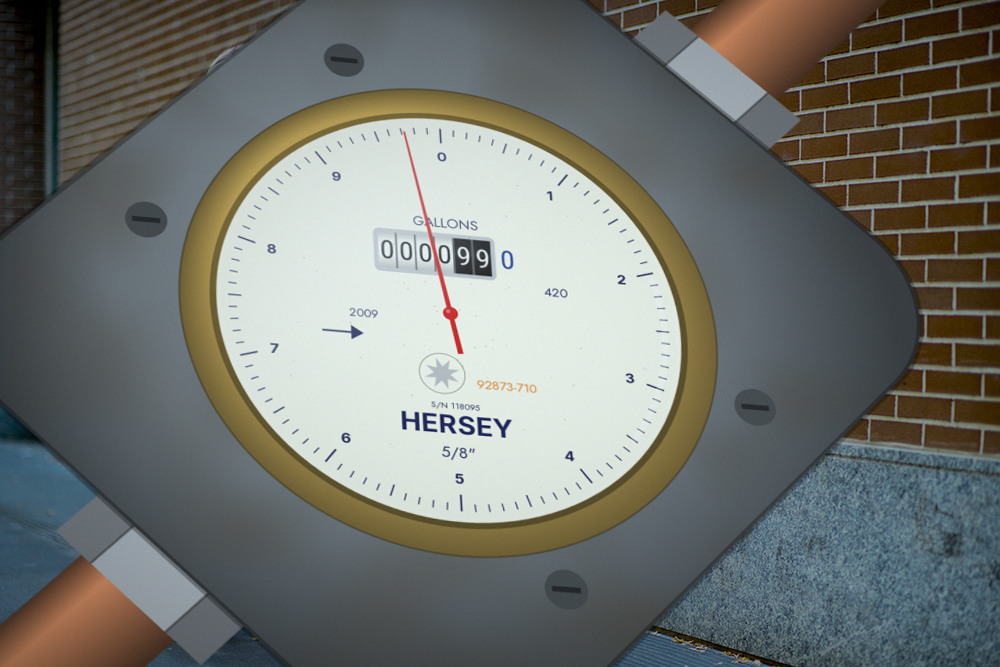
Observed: 989.7 (gal)
